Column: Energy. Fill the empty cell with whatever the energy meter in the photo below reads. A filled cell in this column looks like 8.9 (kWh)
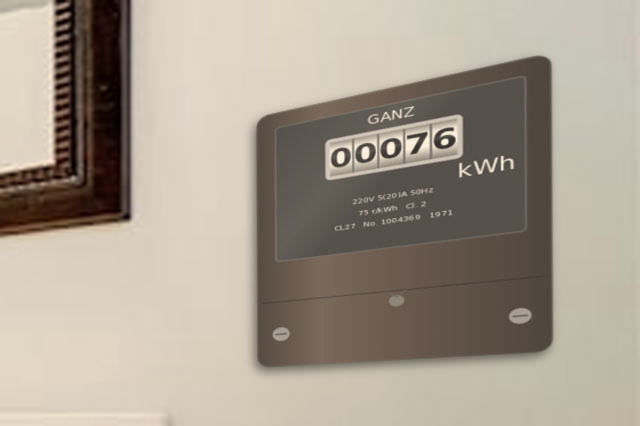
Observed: 76 (kWh)
